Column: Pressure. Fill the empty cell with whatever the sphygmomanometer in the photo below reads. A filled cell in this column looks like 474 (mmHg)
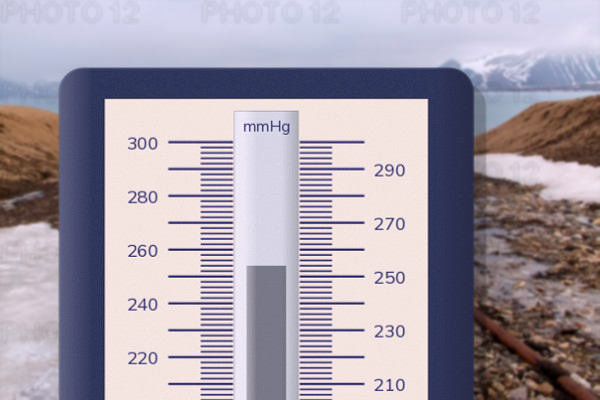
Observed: 254 (mmHg)
